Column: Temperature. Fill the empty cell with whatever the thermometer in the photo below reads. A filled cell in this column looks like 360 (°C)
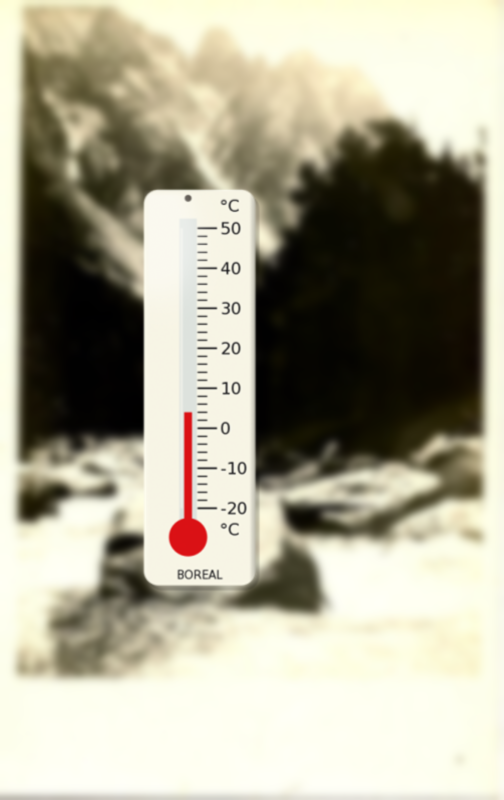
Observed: 4 (°C)
